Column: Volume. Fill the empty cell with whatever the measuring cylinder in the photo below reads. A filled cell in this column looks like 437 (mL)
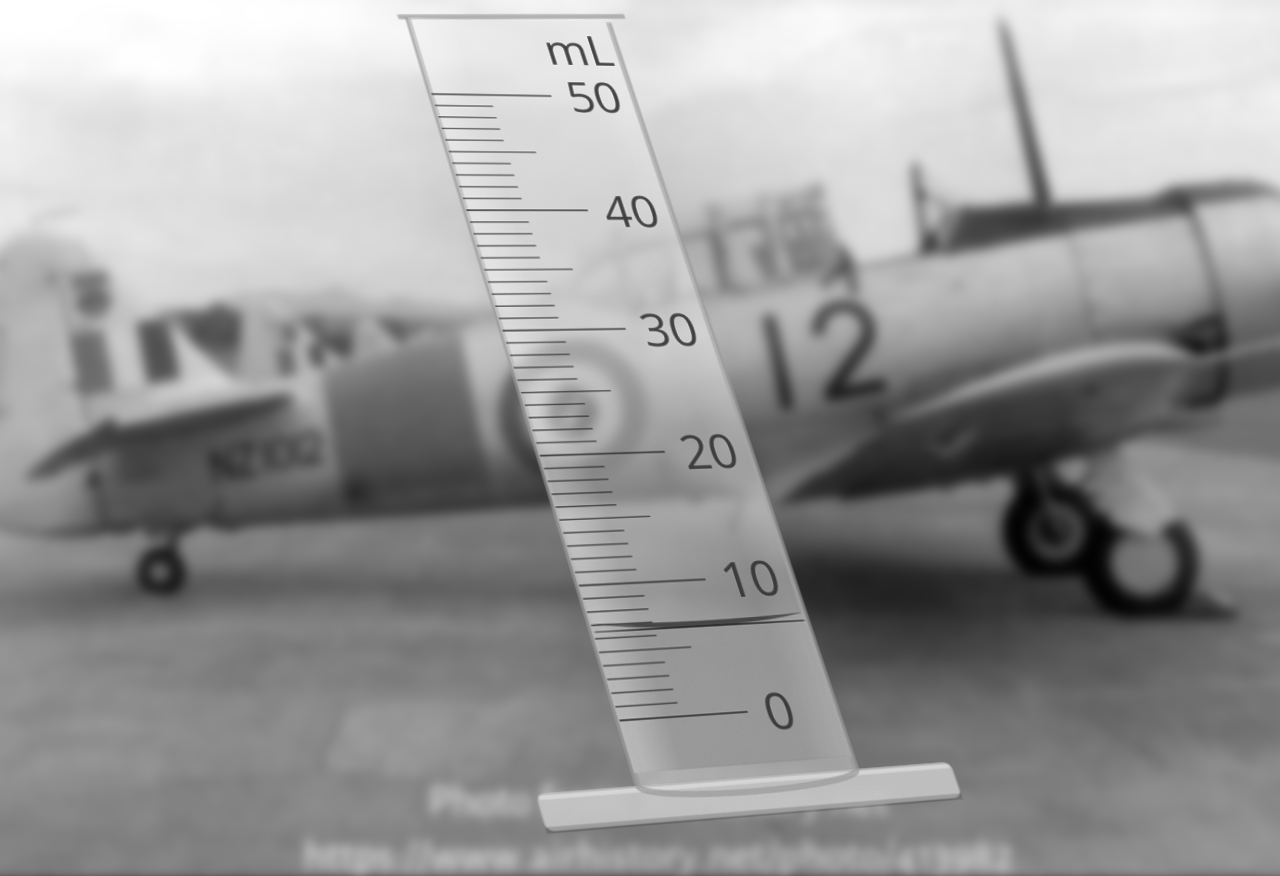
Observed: 6.5 (mL)
